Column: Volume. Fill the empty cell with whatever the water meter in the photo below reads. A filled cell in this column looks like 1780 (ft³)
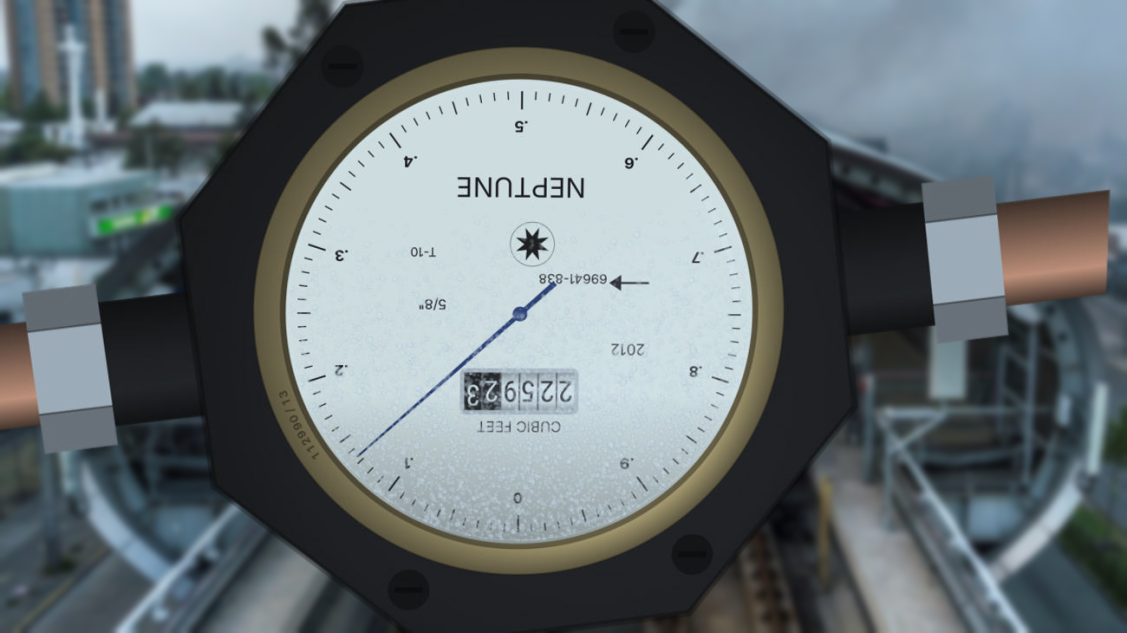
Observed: 225923.13 (ft³)
